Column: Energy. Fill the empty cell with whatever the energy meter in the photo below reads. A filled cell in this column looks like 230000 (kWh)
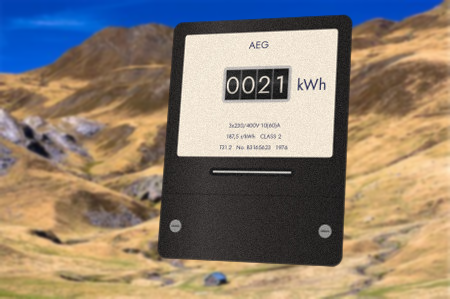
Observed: 21 (kWh)
